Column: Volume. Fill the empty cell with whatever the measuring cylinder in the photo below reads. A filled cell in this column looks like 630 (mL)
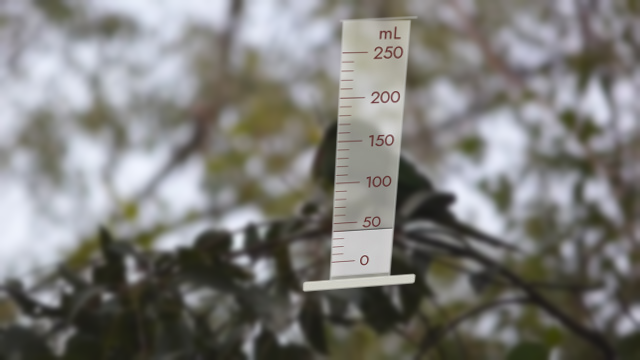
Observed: 40 (mL)
